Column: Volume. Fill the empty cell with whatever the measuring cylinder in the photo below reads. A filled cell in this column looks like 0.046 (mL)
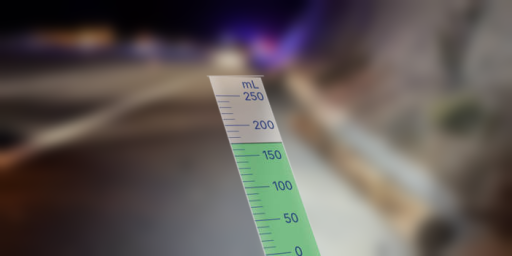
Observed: 170 (mL)
